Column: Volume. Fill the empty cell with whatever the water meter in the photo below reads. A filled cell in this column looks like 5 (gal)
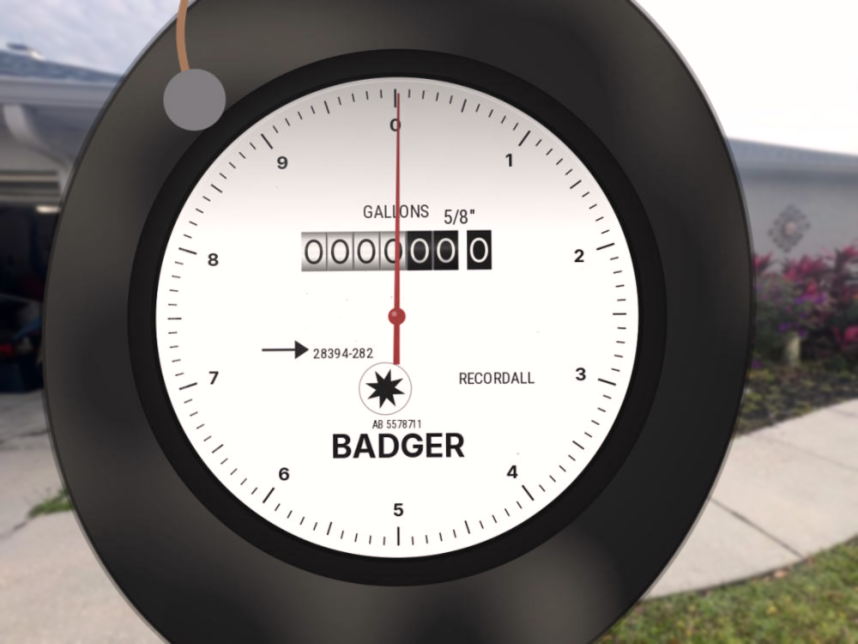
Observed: 0.0 (gal)
